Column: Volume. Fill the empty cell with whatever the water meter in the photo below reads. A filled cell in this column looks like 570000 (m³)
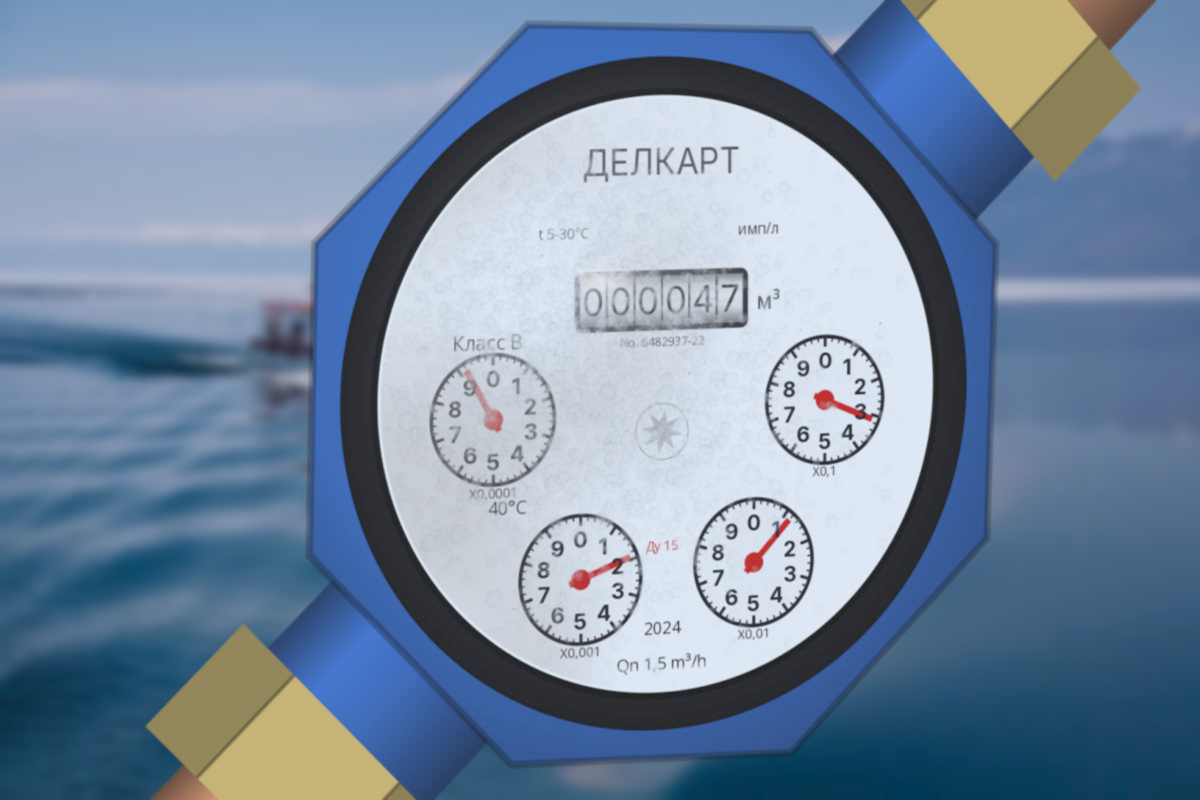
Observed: 47.3119 (m³)
